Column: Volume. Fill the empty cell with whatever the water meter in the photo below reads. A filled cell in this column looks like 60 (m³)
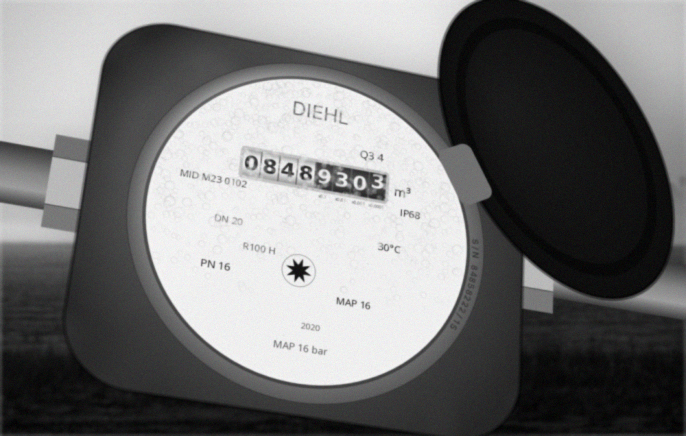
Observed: 848.9303 (m³)
